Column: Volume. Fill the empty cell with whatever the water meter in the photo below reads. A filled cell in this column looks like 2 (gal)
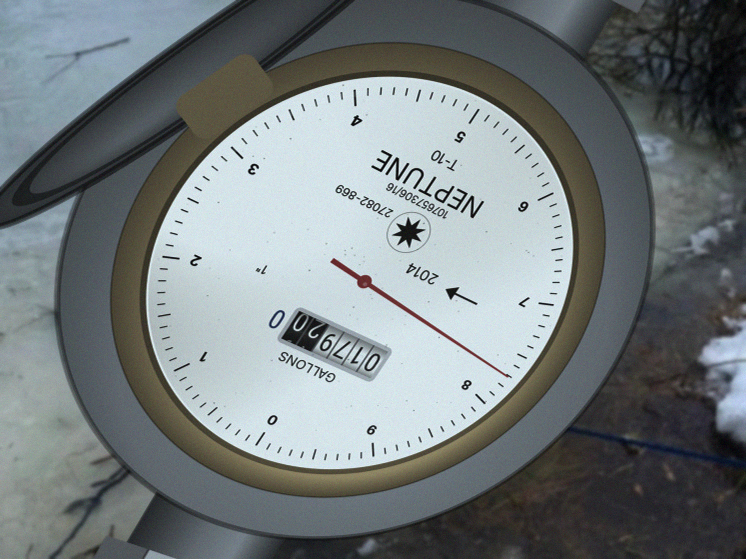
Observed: 179197.7 (gal)
